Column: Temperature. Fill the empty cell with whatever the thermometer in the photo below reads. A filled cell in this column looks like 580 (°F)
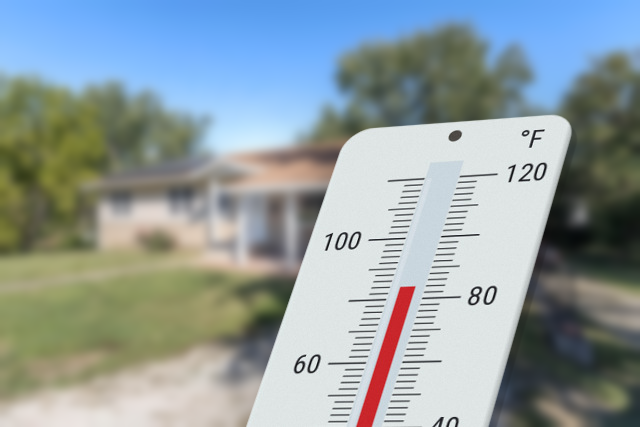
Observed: 84 (°F)
